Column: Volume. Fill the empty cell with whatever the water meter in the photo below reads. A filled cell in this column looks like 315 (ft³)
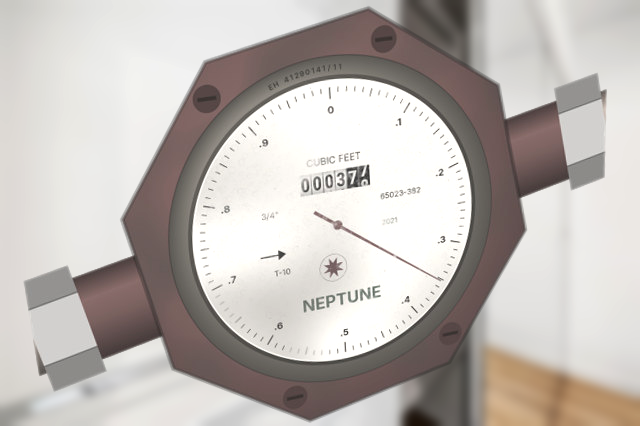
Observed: 377.35 (ft³)
